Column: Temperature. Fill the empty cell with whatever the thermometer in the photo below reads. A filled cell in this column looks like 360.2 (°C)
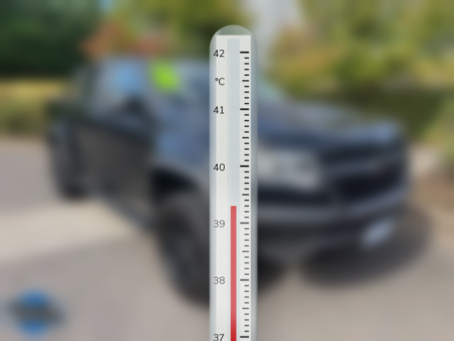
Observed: 39.3 (°C)
